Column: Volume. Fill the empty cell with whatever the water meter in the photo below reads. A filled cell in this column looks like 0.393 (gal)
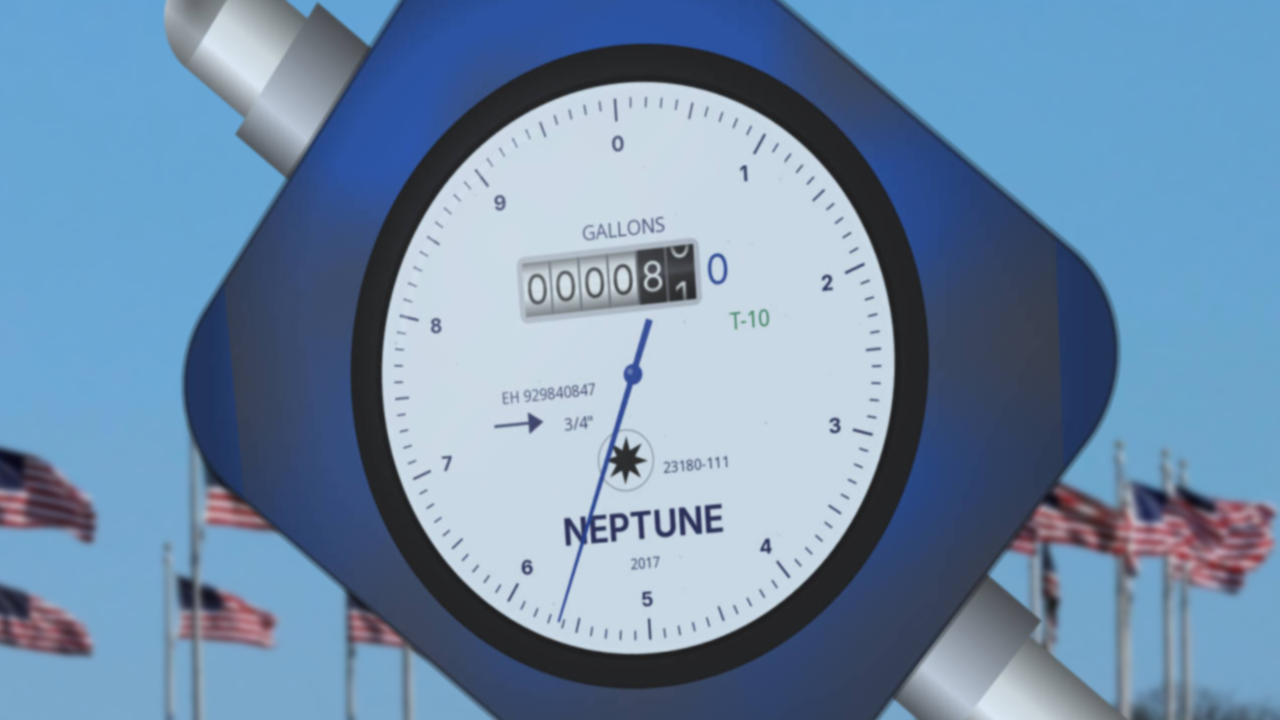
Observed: 805.6 (gal)
